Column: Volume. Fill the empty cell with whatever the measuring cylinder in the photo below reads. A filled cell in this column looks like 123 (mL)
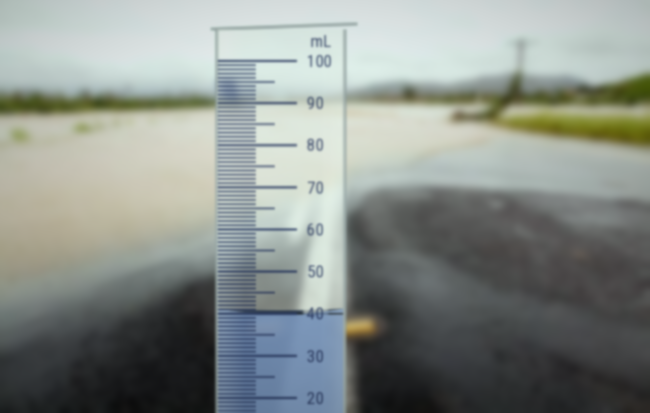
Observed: 40 (mL)
